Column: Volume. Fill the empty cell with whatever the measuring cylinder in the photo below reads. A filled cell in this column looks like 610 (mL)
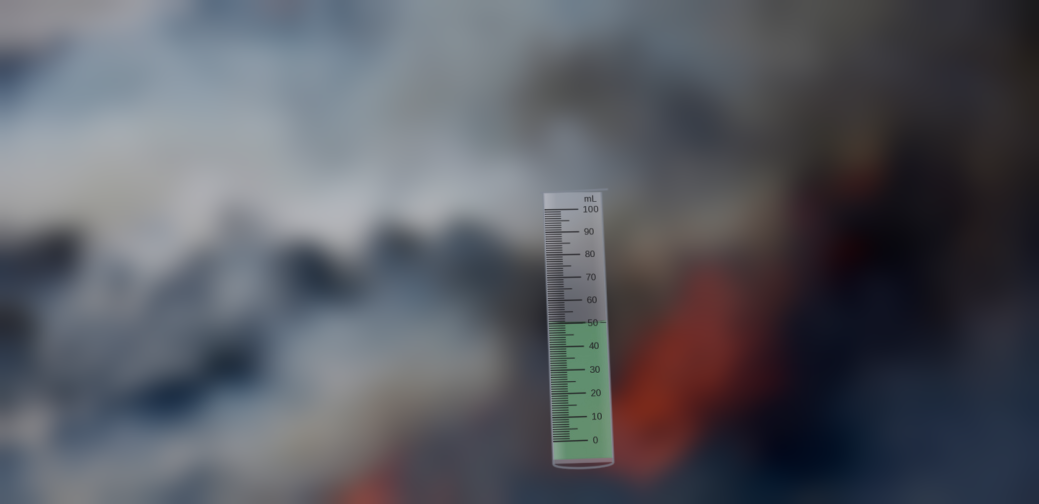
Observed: 50 (mL)
